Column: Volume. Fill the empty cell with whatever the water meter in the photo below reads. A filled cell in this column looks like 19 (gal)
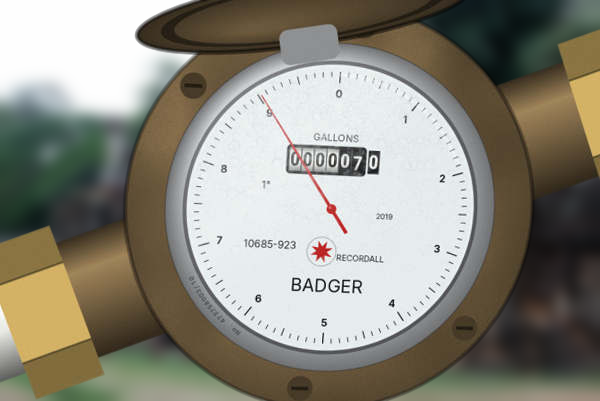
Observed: 69.0 (gal)
